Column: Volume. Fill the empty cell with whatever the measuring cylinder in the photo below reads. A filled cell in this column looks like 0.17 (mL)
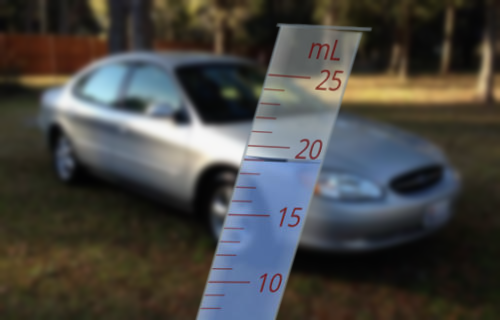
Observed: 19 (mL)
